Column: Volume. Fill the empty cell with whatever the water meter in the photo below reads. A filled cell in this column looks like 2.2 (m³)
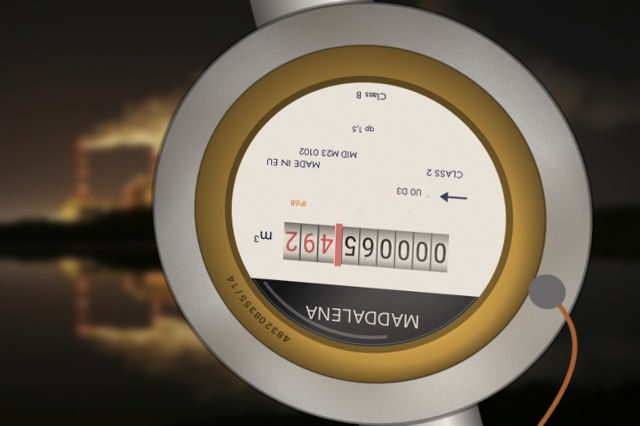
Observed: 65.492 (m³)
